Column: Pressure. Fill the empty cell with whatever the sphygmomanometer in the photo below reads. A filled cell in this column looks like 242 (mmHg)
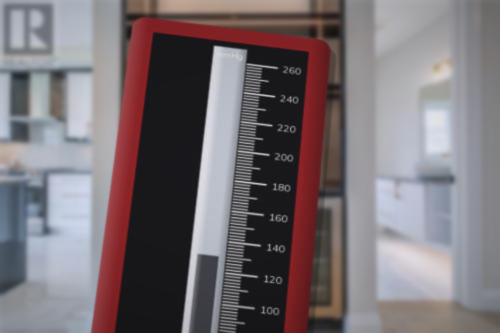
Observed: 130 (mmHg)
